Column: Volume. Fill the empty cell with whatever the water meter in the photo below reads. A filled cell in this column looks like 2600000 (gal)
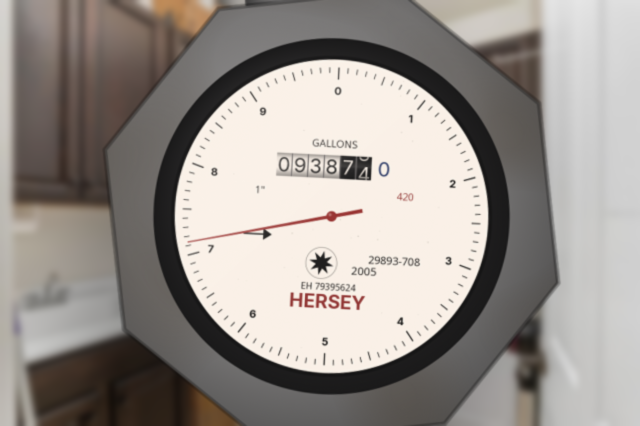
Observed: 938737.1 (gal)
